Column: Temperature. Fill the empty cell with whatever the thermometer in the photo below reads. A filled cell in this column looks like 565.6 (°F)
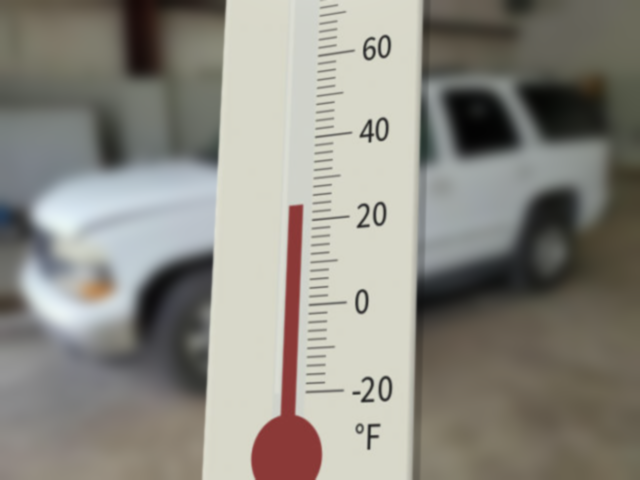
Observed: 24 (°F)
